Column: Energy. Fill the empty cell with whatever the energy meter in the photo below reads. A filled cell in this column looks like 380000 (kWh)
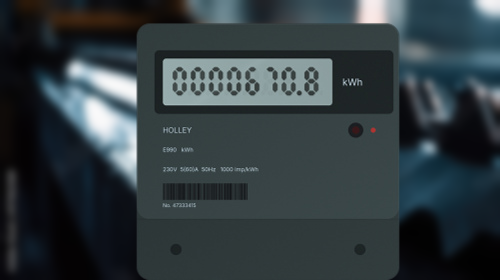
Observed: 670.8 (kWh)
